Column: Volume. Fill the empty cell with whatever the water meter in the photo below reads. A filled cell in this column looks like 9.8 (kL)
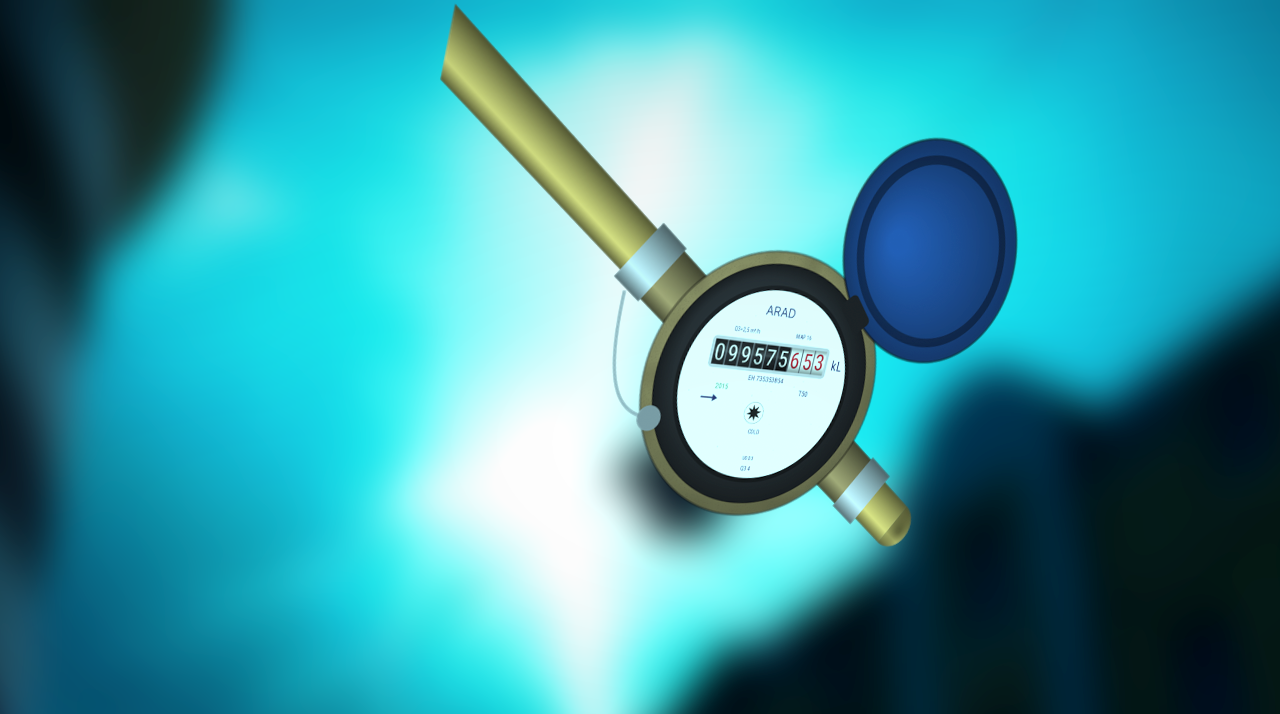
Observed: 99575.653 (kL)
